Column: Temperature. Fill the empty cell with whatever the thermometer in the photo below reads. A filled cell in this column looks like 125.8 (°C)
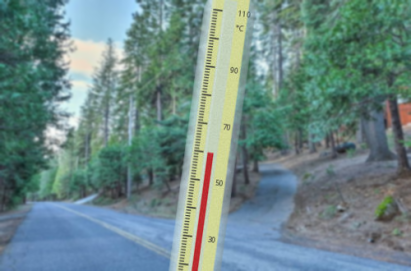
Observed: 60 (°C)
